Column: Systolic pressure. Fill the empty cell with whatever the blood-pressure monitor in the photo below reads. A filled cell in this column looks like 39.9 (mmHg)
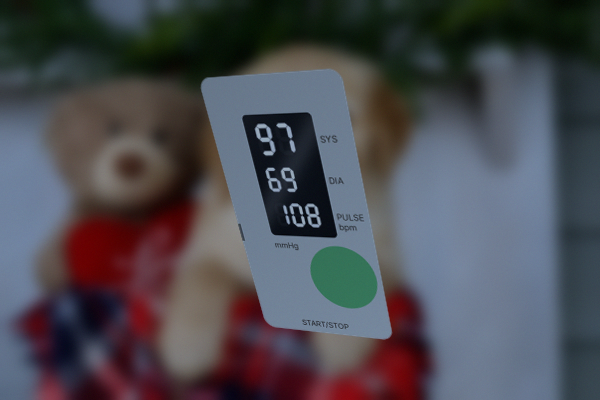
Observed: 97 (mmHg)
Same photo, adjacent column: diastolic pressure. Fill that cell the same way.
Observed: 69 (mmHg)
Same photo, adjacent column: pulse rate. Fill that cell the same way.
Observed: 108 (bpm)
